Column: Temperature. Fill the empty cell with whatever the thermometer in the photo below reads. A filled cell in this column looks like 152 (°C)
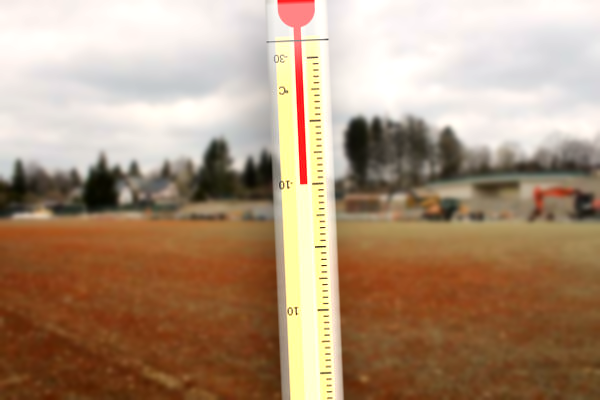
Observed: -10 (°C)
